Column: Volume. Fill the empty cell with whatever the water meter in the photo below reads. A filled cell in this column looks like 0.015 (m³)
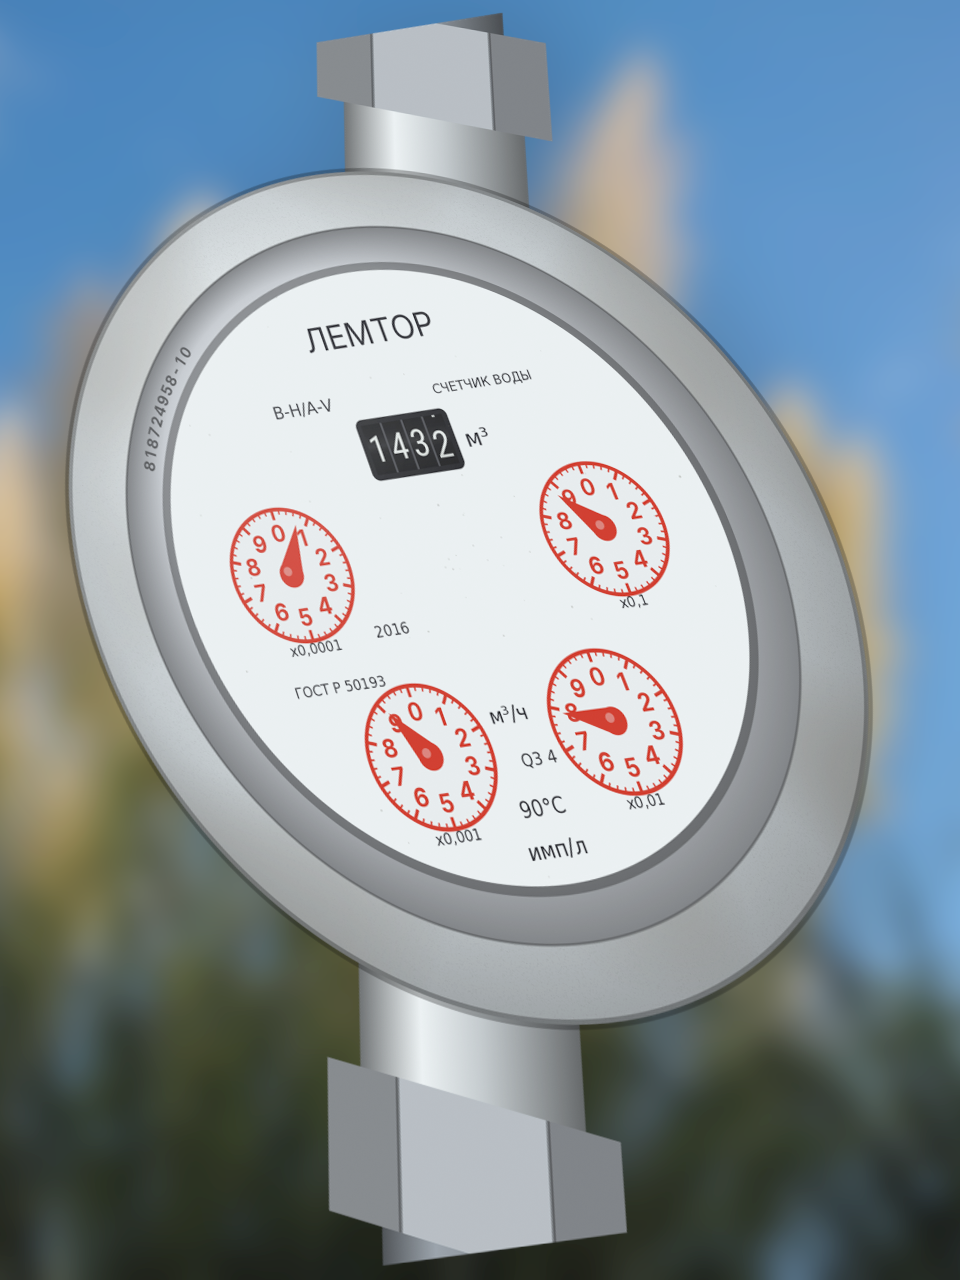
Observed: 1431.8790 (m³)
